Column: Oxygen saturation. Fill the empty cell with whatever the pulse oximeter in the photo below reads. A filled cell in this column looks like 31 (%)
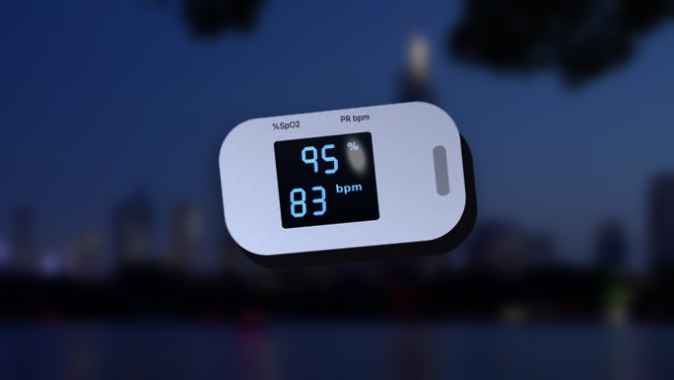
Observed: 95 (%)
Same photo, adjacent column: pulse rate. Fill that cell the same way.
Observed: 83 (bpm)
